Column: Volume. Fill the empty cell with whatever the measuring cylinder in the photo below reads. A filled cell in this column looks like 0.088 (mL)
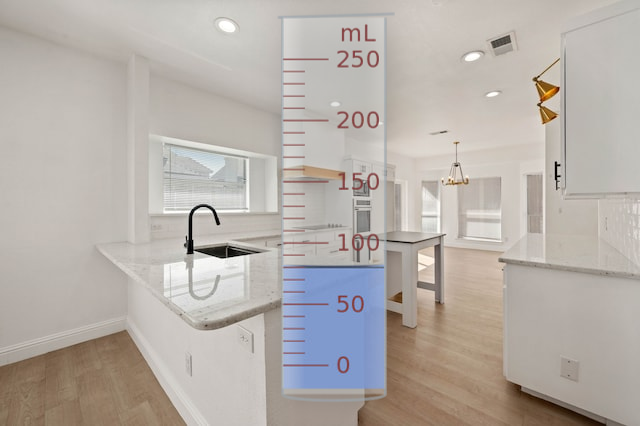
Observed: 80 (mL)
